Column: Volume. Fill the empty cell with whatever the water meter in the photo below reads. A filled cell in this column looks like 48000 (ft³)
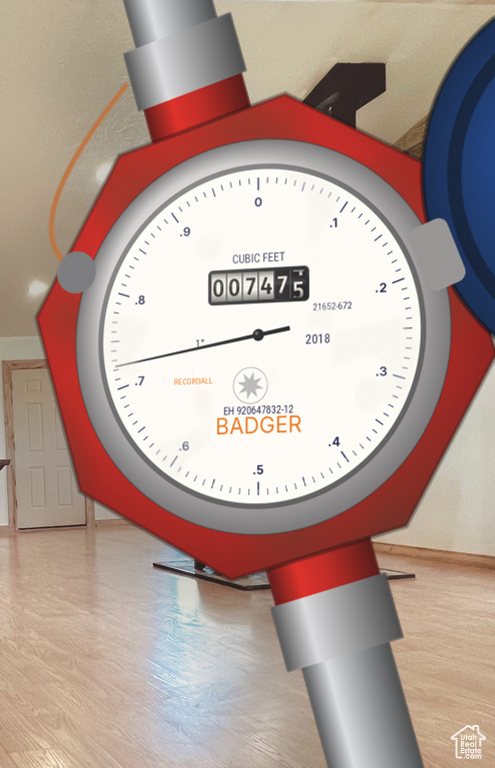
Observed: 7474.72 (ft³)
